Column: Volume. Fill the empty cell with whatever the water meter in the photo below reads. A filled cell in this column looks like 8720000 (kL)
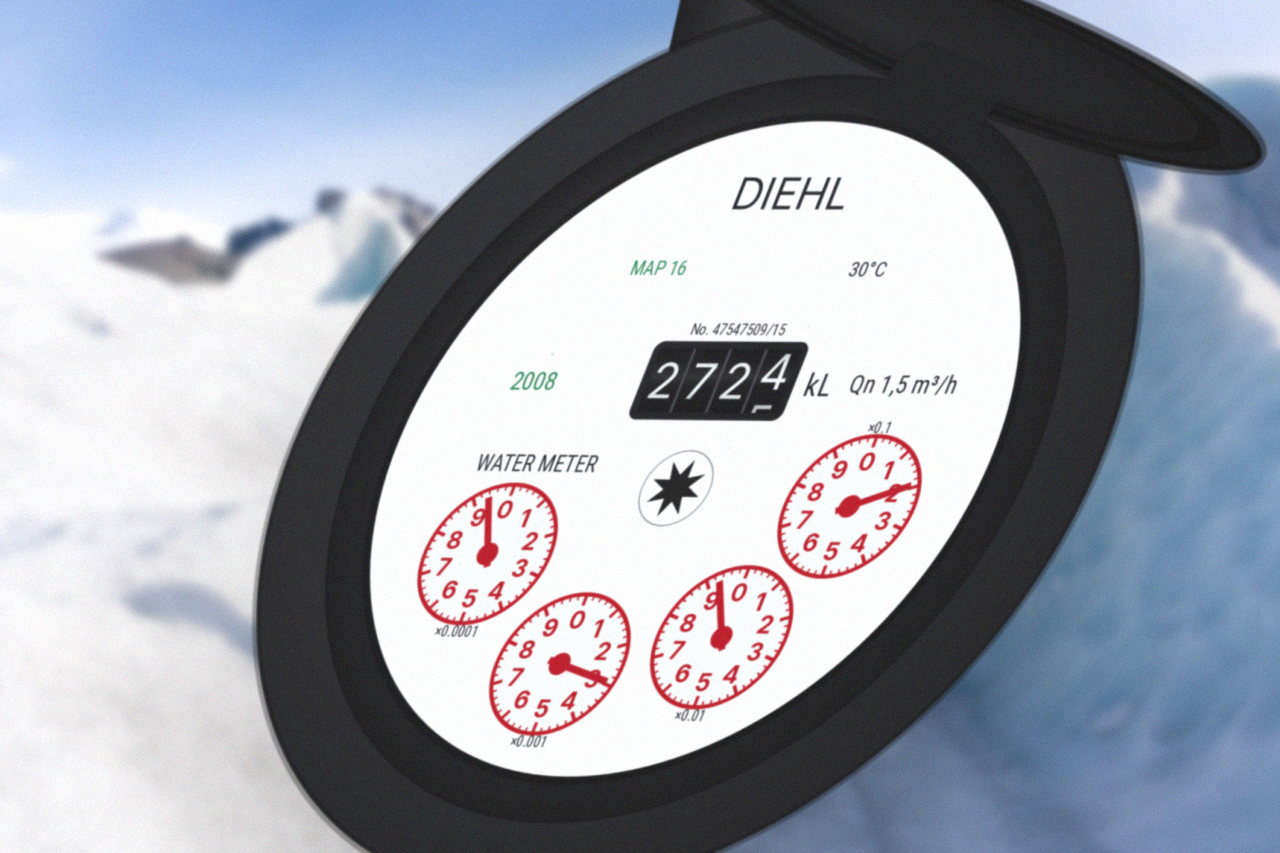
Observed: 2724.1929 (kL)
